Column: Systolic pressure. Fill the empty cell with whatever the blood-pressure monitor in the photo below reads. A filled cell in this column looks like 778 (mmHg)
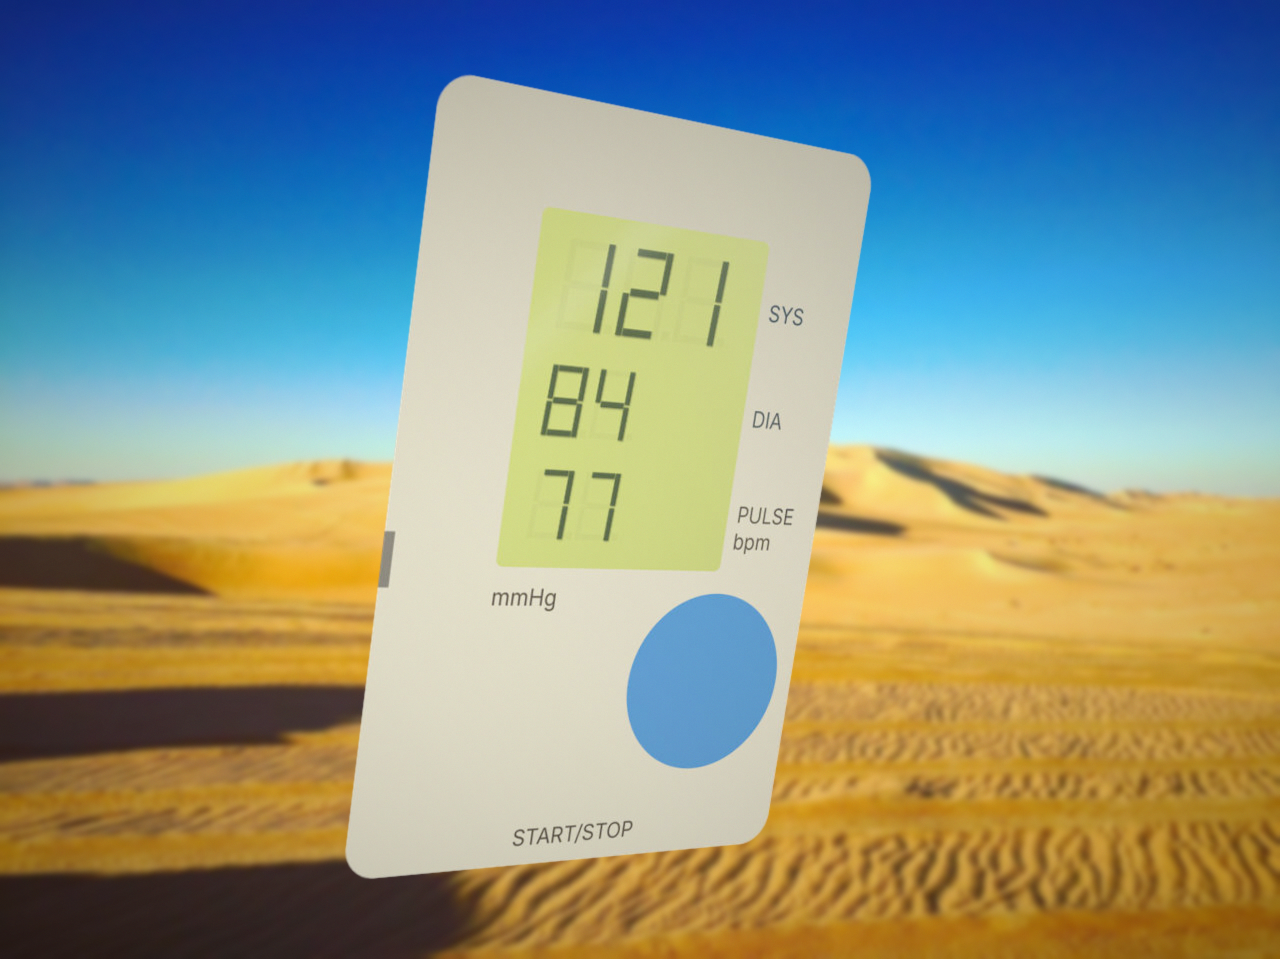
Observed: 121 (mmHg)
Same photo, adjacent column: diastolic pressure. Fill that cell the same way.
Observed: 84 (mmHg)
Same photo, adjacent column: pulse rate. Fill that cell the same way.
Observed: 77 (bpm)
